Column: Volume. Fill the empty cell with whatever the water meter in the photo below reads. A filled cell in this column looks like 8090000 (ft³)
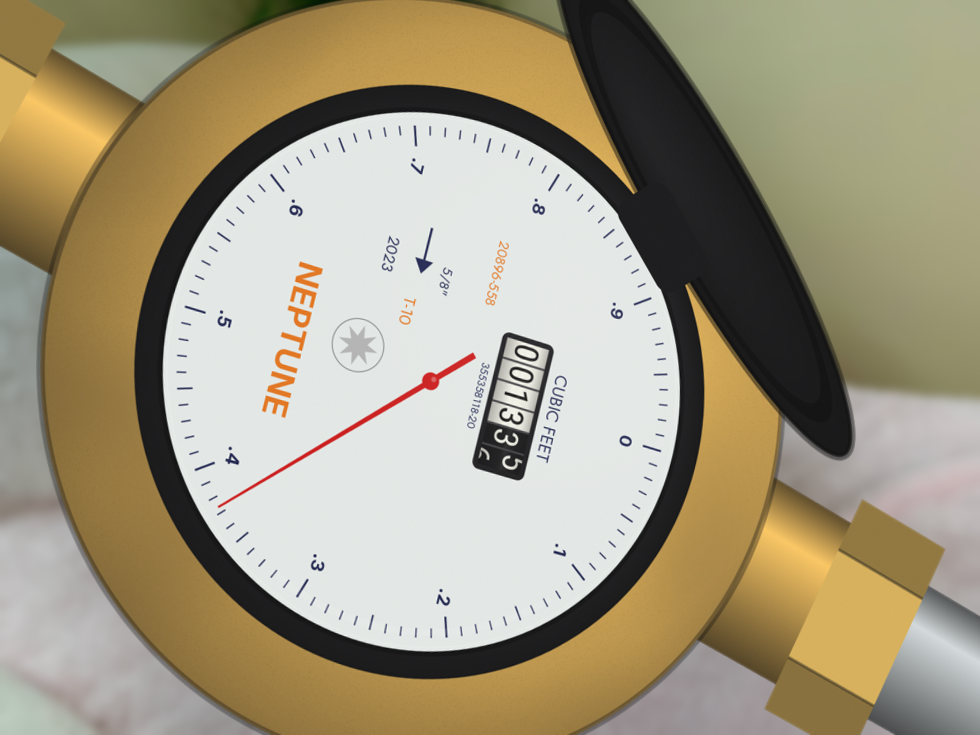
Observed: 1335.37 (ft³)
